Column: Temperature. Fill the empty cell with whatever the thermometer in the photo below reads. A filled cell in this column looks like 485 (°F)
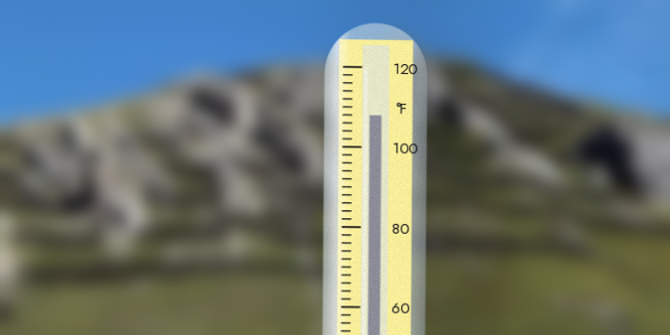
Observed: 108 (°F)
